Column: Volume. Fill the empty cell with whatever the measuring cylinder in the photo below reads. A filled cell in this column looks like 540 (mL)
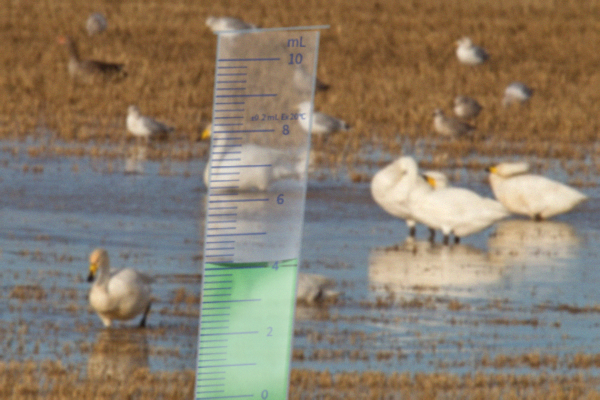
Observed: 4 (mL)
